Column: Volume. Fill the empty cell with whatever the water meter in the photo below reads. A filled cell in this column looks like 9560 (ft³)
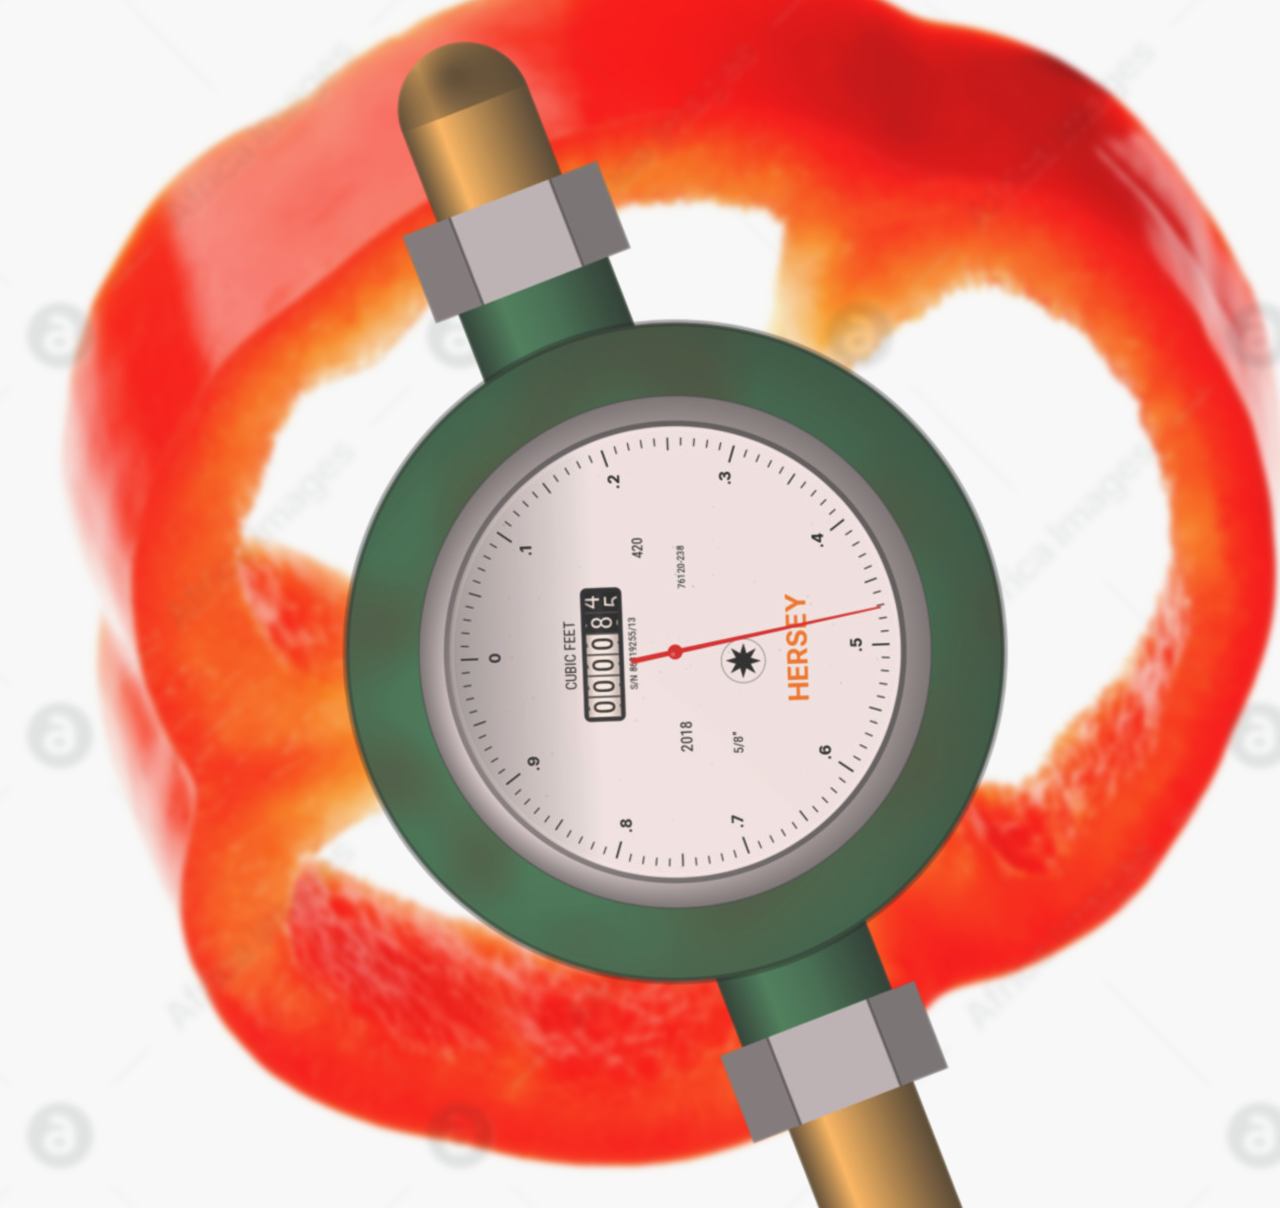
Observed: 84.47 (ft³)
